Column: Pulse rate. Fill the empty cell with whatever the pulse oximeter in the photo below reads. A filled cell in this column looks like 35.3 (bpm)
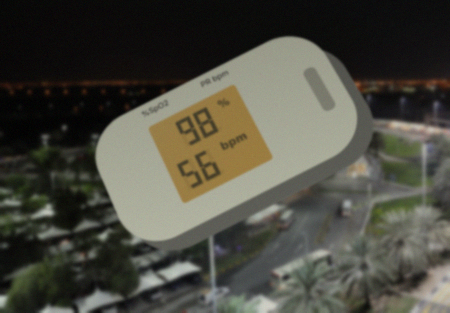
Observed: 56 (bpm)
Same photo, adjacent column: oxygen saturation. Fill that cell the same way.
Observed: 98 (%)
